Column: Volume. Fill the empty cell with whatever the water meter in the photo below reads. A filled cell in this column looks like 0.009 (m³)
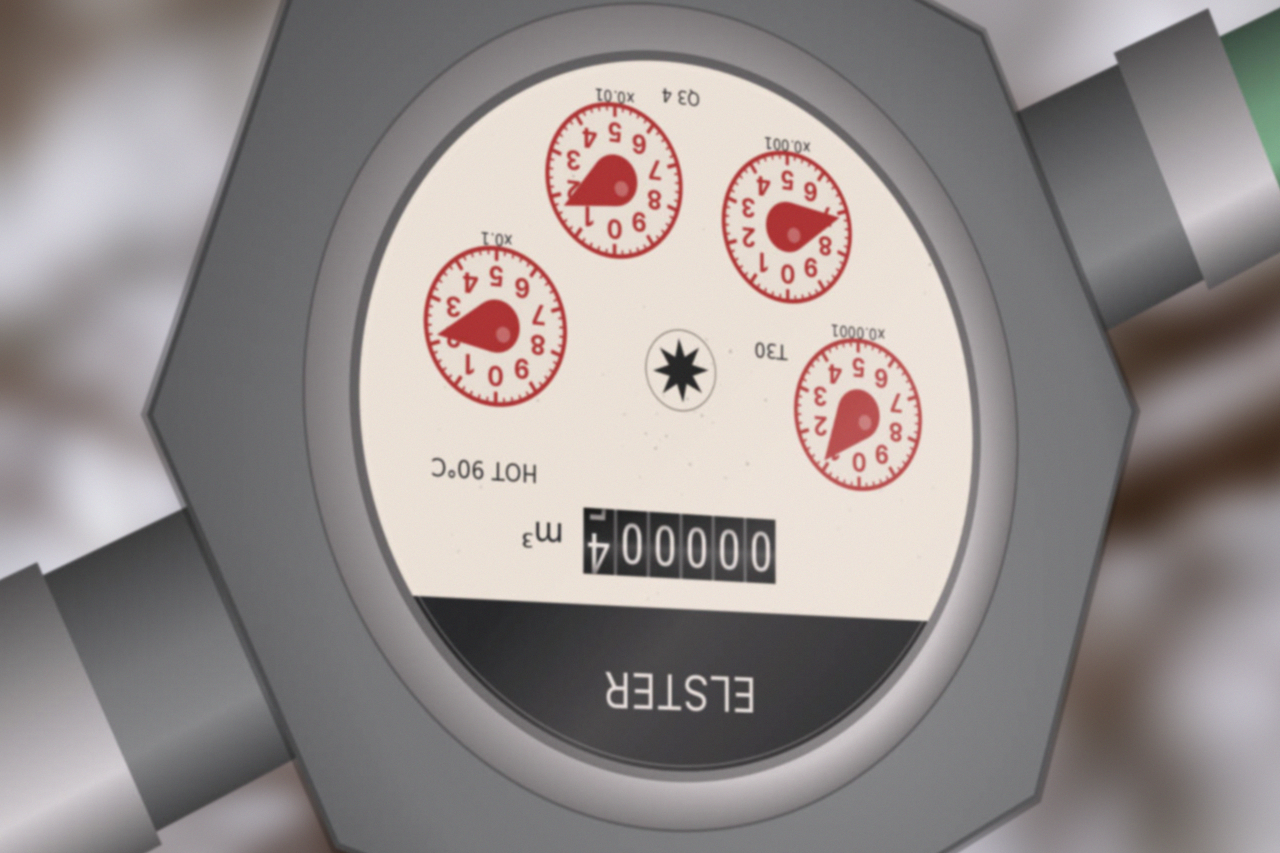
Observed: 4.2171 (m³)
